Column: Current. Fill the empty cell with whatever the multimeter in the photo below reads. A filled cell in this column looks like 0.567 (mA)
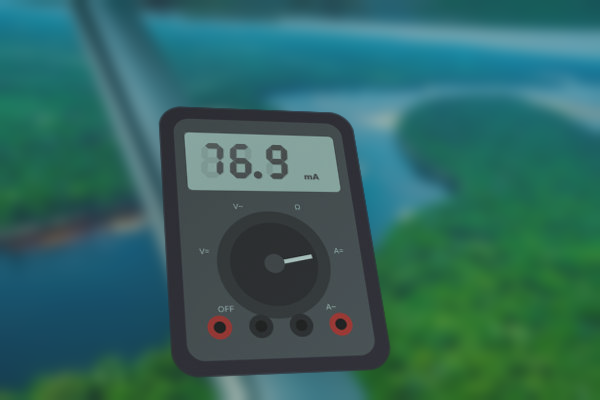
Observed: 76.9 (mA)
